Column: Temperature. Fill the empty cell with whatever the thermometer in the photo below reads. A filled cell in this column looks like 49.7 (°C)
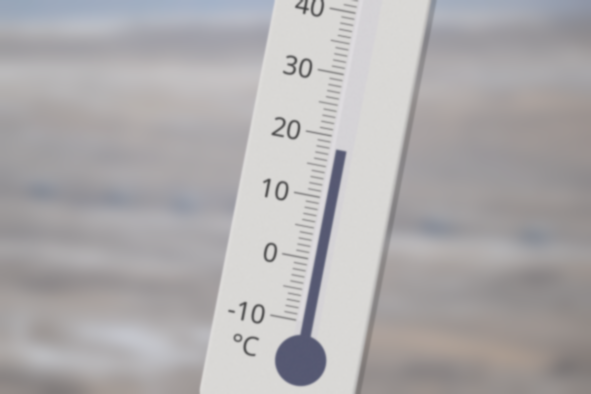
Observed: 18 (°C)
